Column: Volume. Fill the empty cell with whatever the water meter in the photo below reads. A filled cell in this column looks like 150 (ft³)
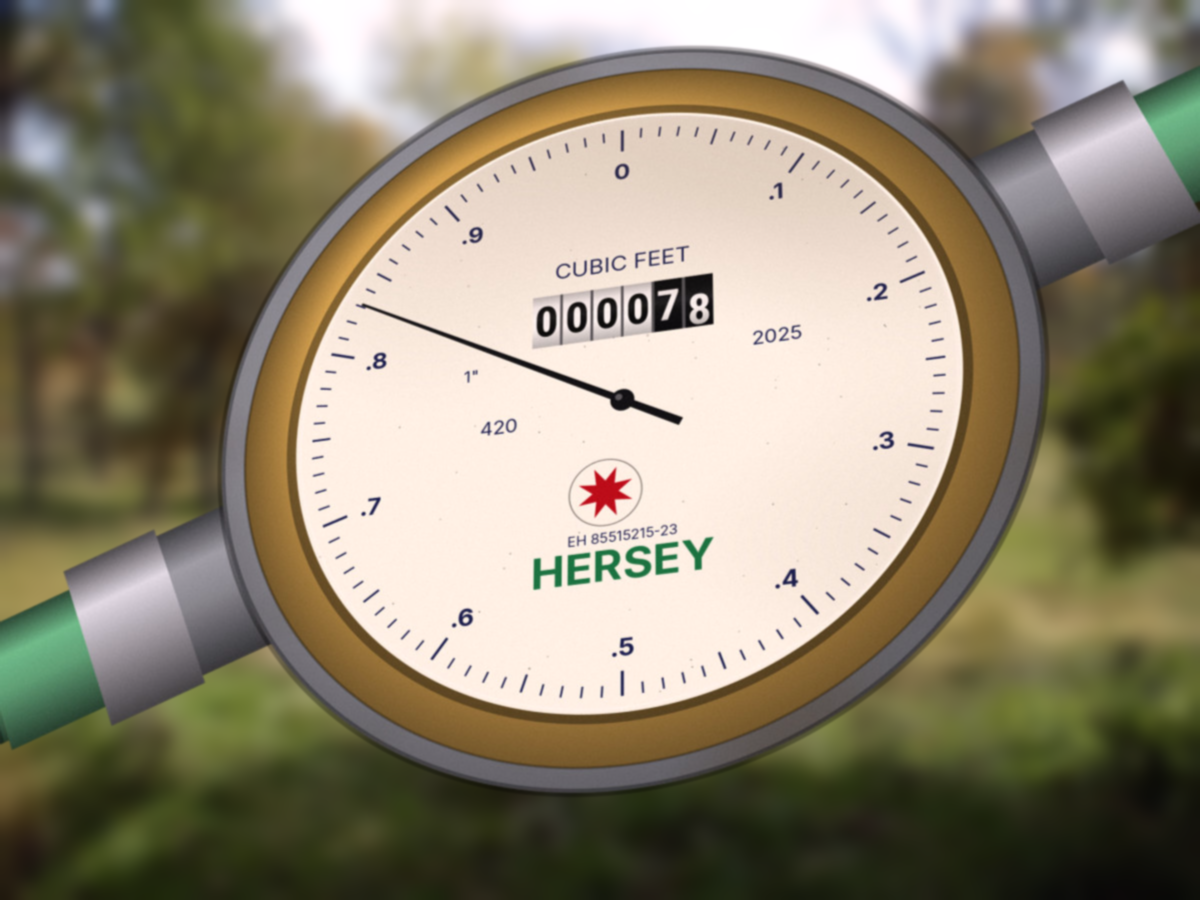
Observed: 77.83 (ft³)
